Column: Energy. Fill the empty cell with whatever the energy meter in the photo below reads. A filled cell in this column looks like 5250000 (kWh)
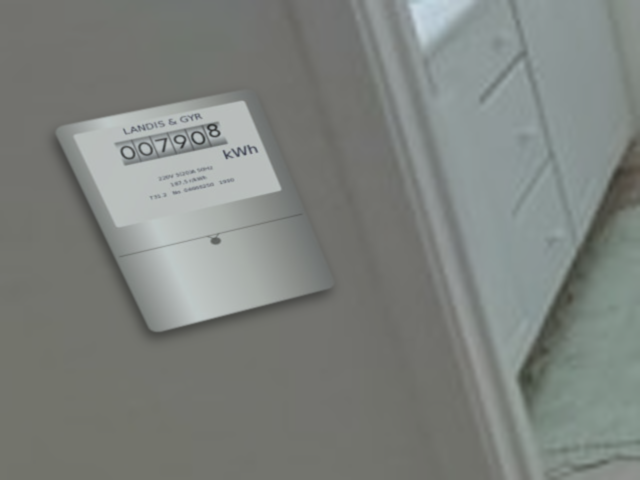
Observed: 7908 (kWh)
